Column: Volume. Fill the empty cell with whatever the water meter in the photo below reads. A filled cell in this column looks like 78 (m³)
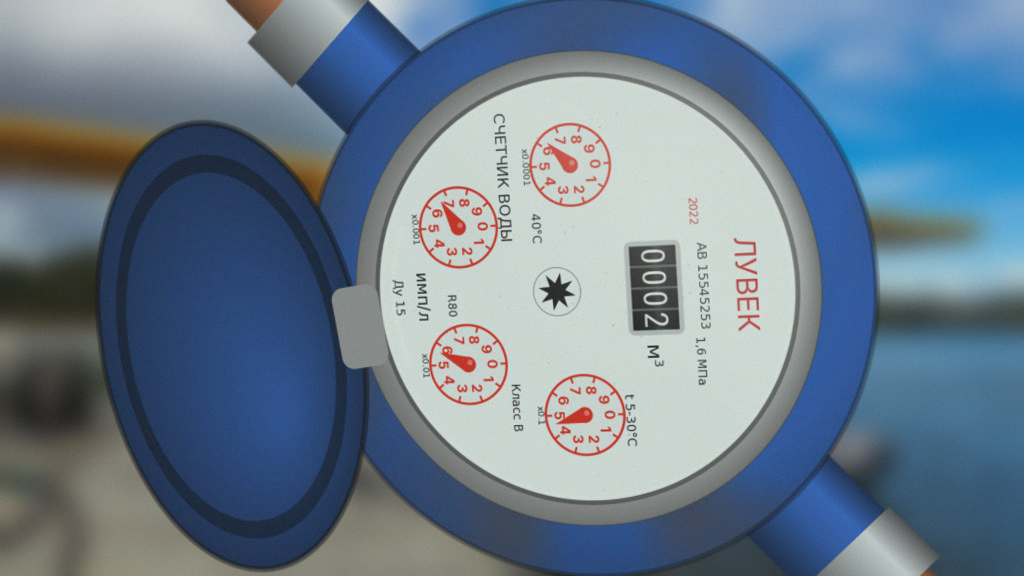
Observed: 2.4566 (m³)
